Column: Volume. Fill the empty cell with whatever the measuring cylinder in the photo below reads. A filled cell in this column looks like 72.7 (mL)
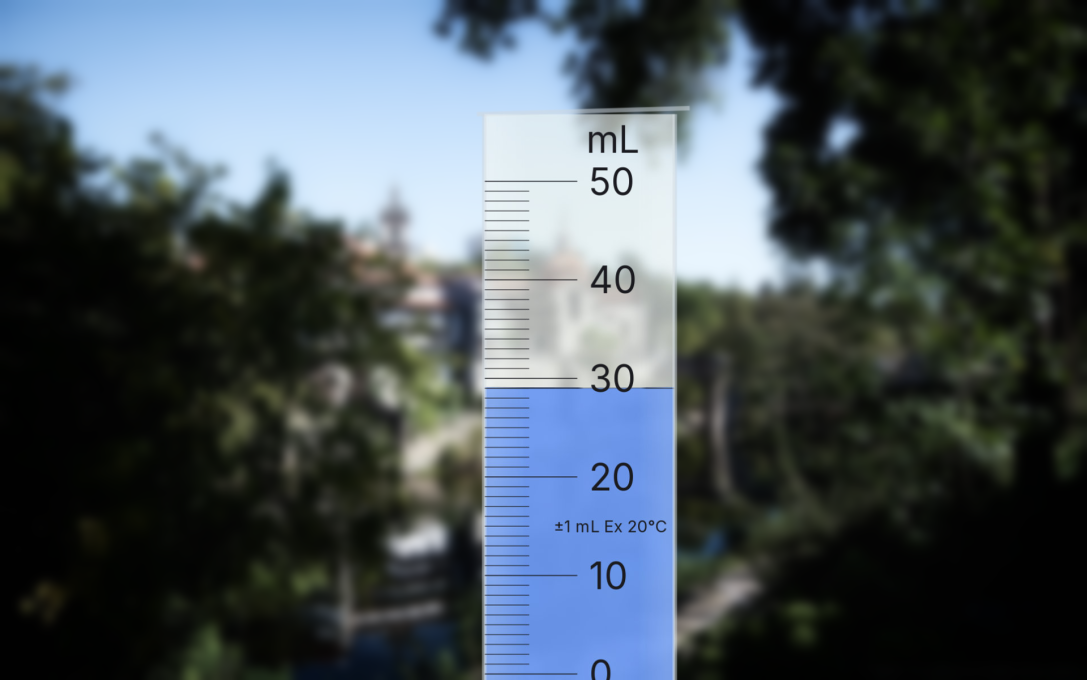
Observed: 29 (mL)
